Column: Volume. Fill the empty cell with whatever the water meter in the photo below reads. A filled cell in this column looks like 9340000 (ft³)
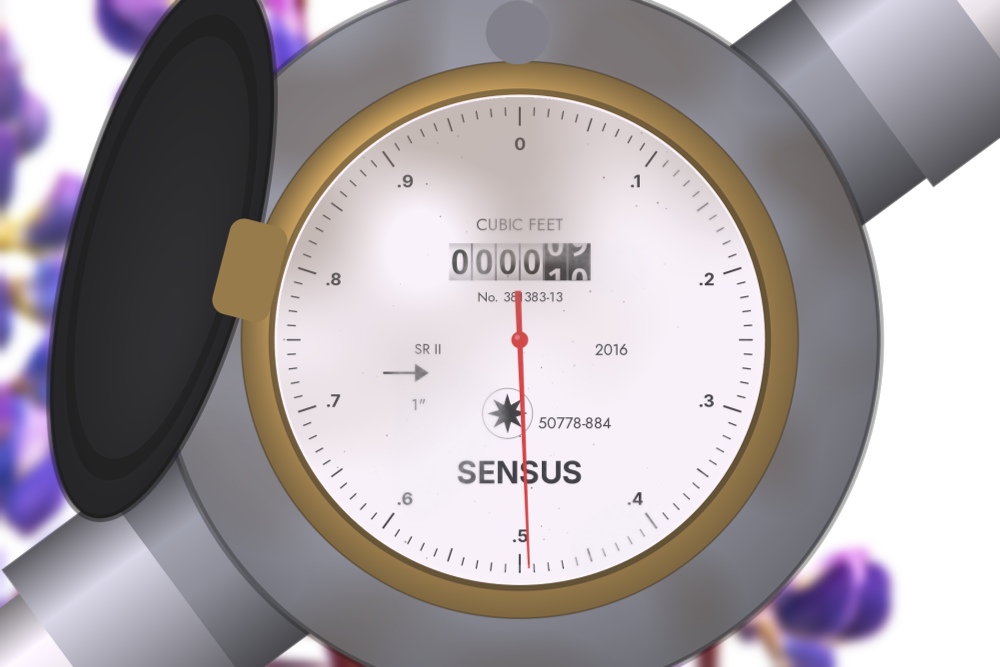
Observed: 9.49 (ft³)
